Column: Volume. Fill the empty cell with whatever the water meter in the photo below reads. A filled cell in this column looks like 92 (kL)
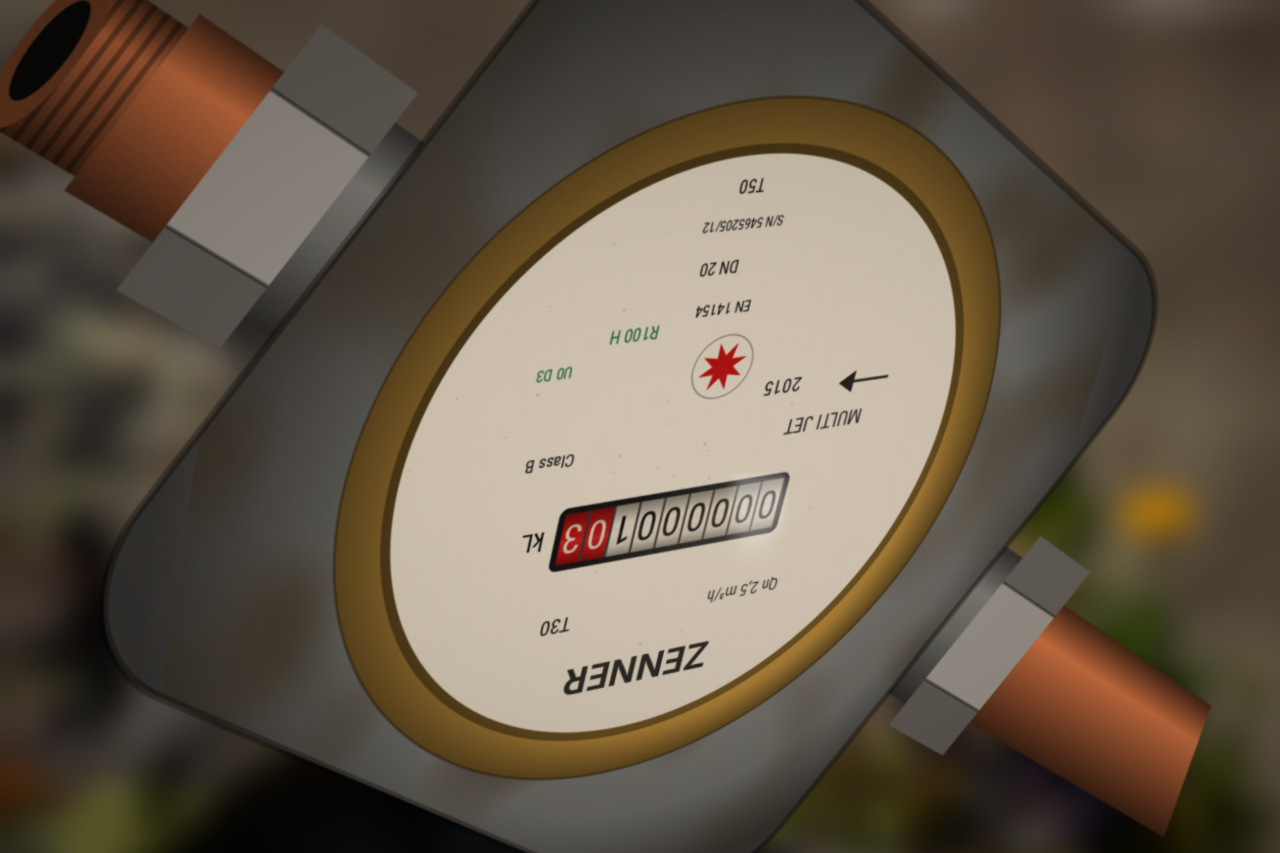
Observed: 1.03 (kL)
